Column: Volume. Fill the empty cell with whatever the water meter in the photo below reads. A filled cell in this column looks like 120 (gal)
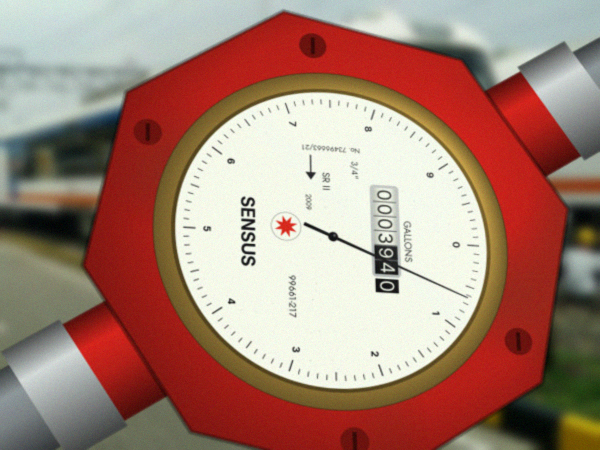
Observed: 3940.6 (gal)
